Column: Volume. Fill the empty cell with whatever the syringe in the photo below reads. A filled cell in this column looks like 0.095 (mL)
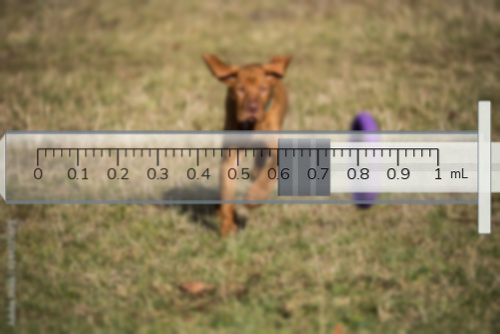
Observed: 0.6 (mL)
